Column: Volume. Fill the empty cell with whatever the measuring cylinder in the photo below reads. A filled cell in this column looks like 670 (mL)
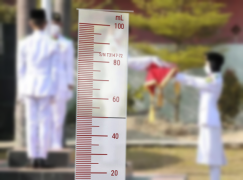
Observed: 50 (mL)
